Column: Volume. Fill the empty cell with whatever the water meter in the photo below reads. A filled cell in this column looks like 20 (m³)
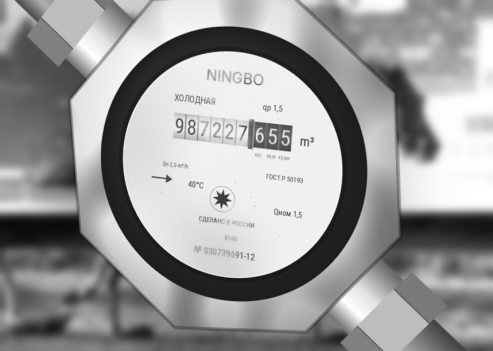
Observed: 987227.655 (m³)
